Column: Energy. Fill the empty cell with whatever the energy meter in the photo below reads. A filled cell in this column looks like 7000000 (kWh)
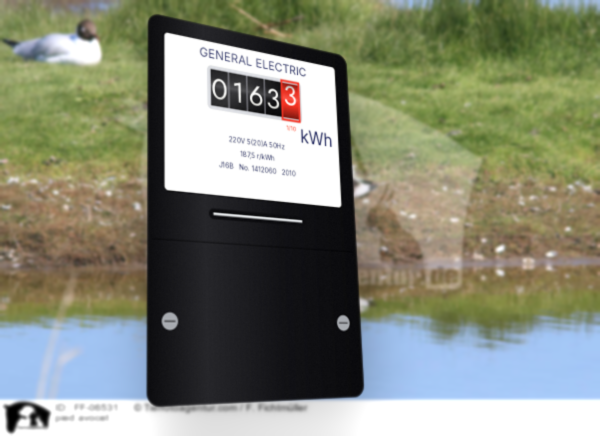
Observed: 163.3 (kWh)
